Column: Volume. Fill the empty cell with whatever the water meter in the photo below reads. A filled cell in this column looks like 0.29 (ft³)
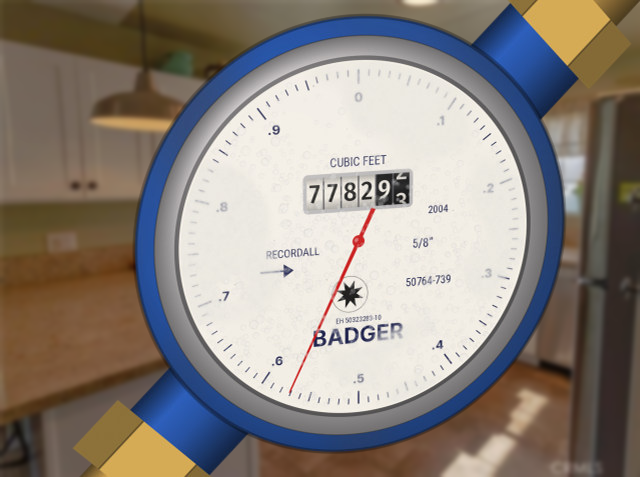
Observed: 778292.57 (ft³)
